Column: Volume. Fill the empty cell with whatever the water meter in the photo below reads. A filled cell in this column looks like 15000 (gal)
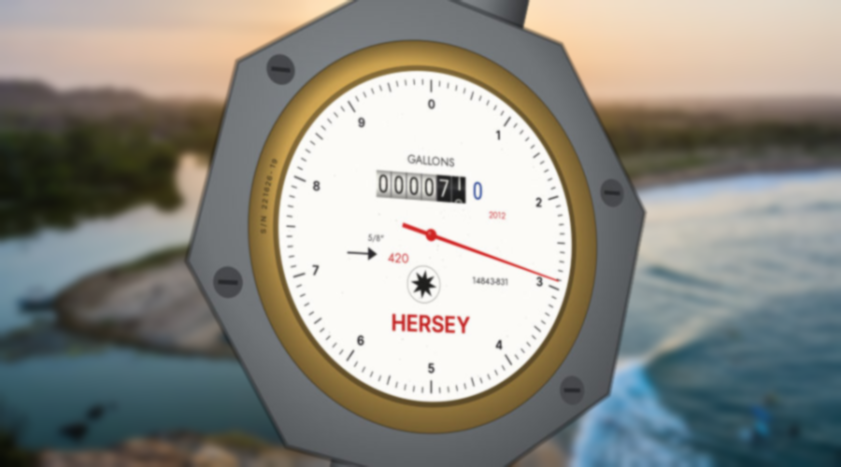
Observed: 712.9 (gal)
